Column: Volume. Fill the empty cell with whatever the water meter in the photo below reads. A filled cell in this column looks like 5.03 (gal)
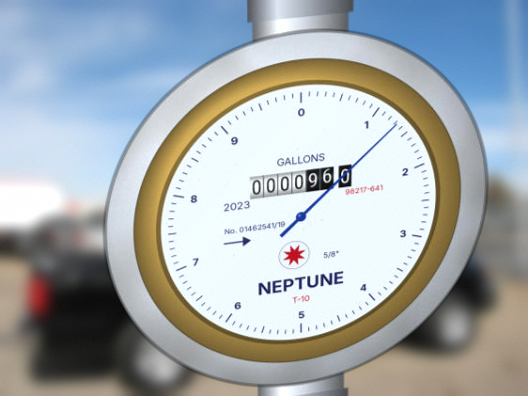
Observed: 961.3 (gal)
